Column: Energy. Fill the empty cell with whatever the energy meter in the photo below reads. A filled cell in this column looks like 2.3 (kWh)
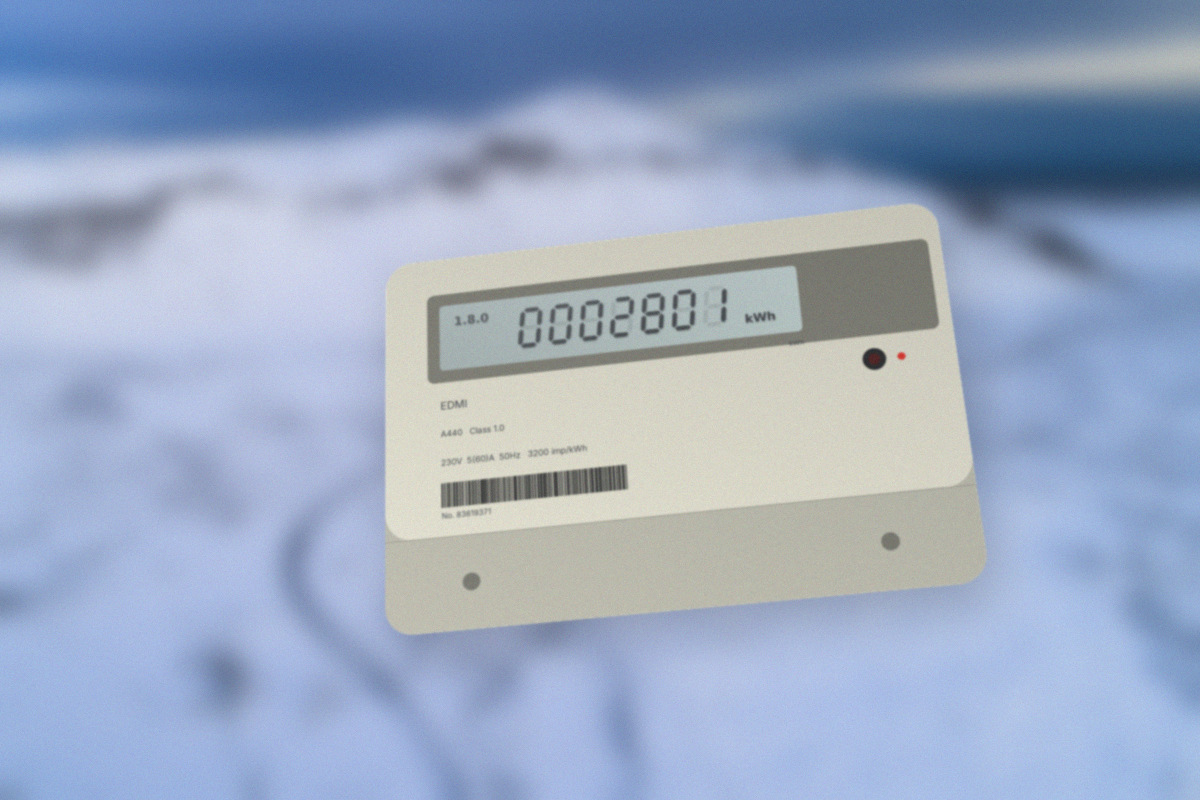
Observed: 2801 (kWh)
